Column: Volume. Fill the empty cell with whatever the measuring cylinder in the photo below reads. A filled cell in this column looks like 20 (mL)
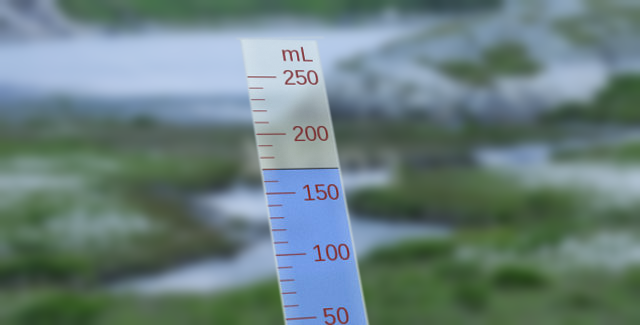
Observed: 170 (mL)
